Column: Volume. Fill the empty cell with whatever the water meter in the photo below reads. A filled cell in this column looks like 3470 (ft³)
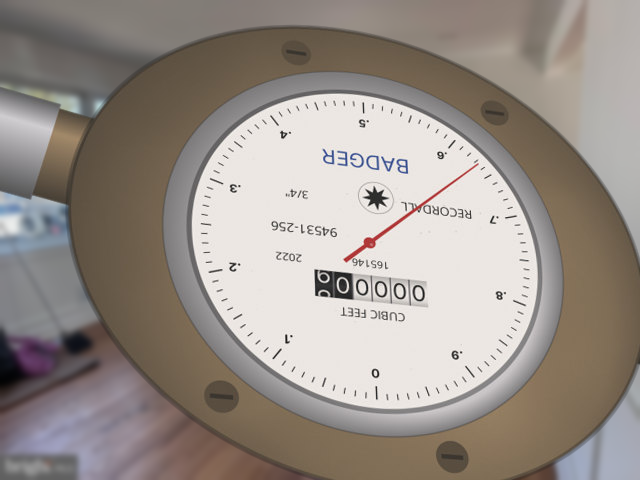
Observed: 8.63 (ft³)
